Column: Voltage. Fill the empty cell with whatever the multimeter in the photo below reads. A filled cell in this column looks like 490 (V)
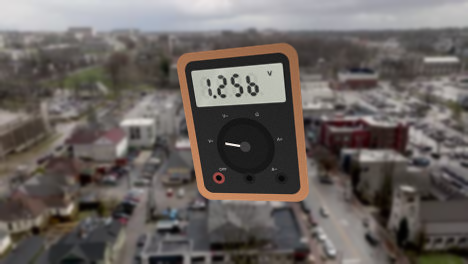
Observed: 1.256 (V)
